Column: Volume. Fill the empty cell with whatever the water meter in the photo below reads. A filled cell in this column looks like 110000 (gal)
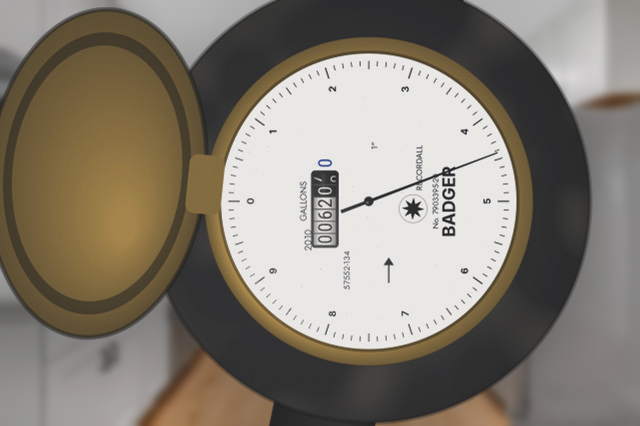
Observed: 62074.4 (gal)
